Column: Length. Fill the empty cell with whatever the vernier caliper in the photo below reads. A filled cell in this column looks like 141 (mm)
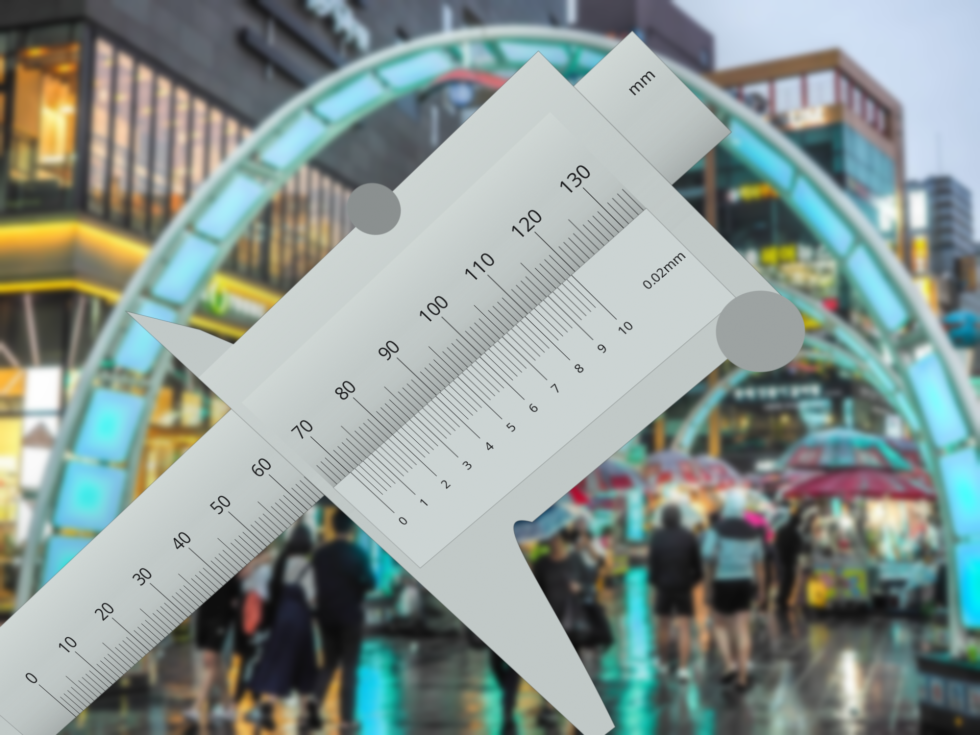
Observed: 70.2 (mm)
